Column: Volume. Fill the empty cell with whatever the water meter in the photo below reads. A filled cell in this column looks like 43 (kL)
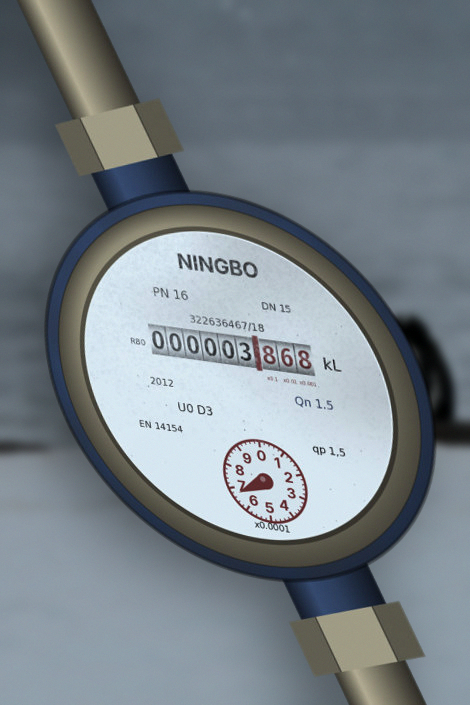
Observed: 3.8686 (kL)
